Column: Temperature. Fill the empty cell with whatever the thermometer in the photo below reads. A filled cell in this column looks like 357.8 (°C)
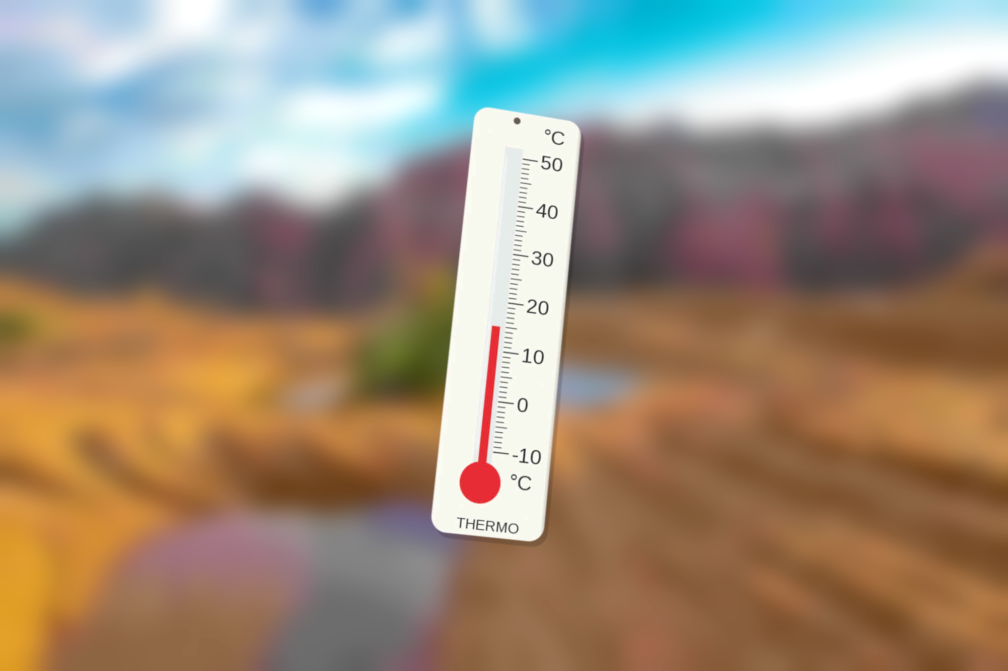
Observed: 15 (°C)
